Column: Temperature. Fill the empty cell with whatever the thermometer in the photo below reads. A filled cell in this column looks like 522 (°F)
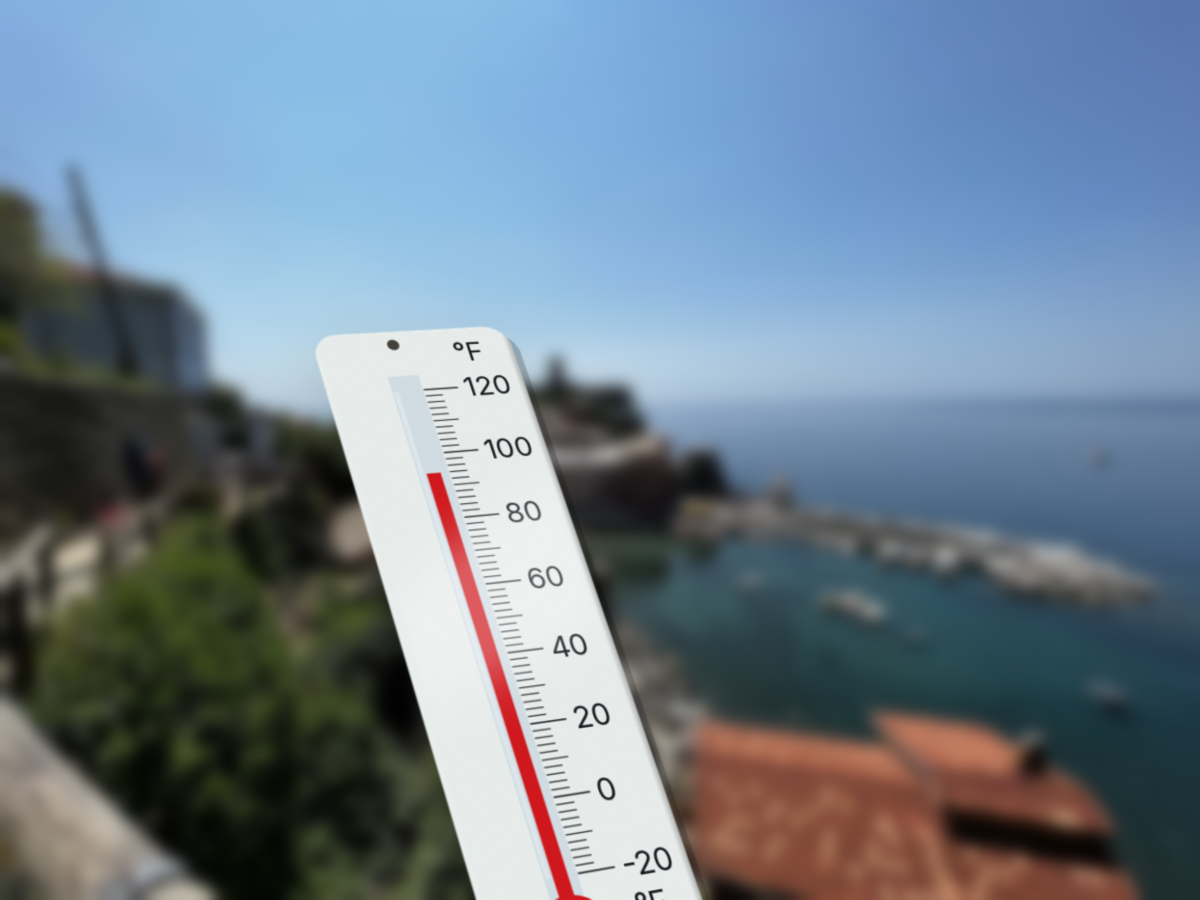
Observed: 94 (°F)
